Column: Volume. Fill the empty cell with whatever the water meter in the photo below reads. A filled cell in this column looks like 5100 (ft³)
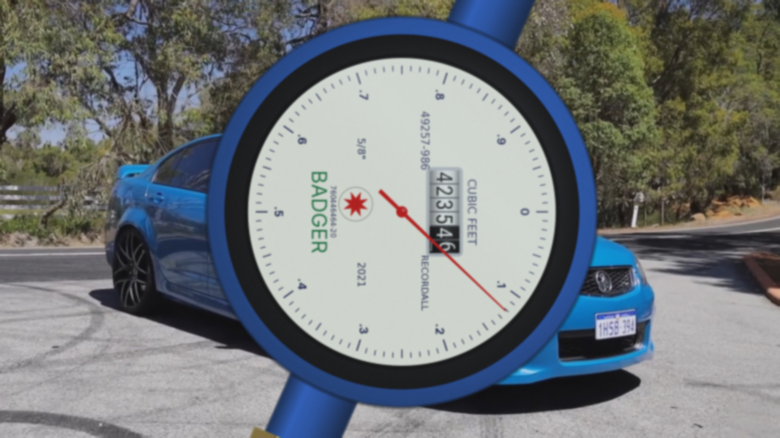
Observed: 423546.12 (ft³)
